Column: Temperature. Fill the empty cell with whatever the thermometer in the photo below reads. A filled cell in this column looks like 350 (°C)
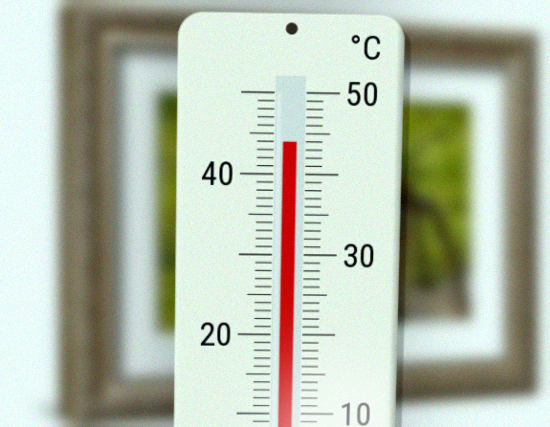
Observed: 44 (°C)
